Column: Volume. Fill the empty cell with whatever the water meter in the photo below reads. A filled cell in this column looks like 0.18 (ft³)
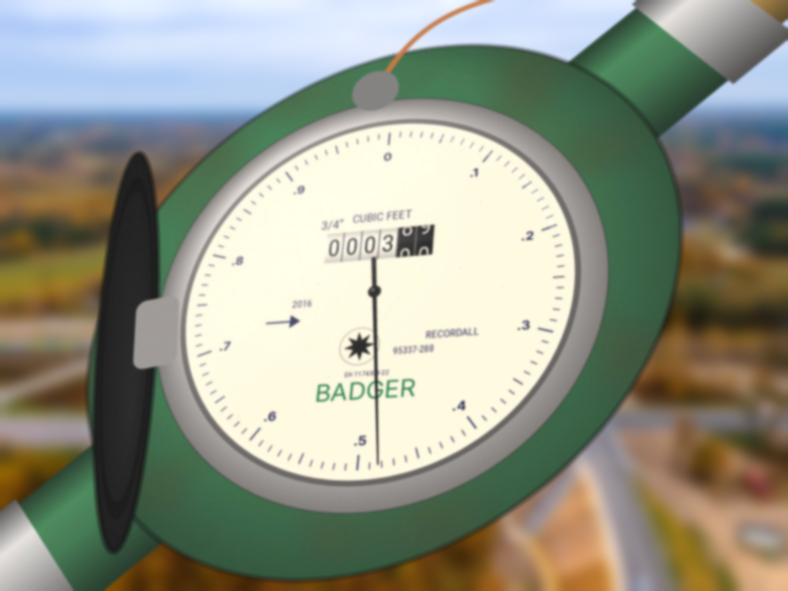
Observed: 389.48 (ft³)
